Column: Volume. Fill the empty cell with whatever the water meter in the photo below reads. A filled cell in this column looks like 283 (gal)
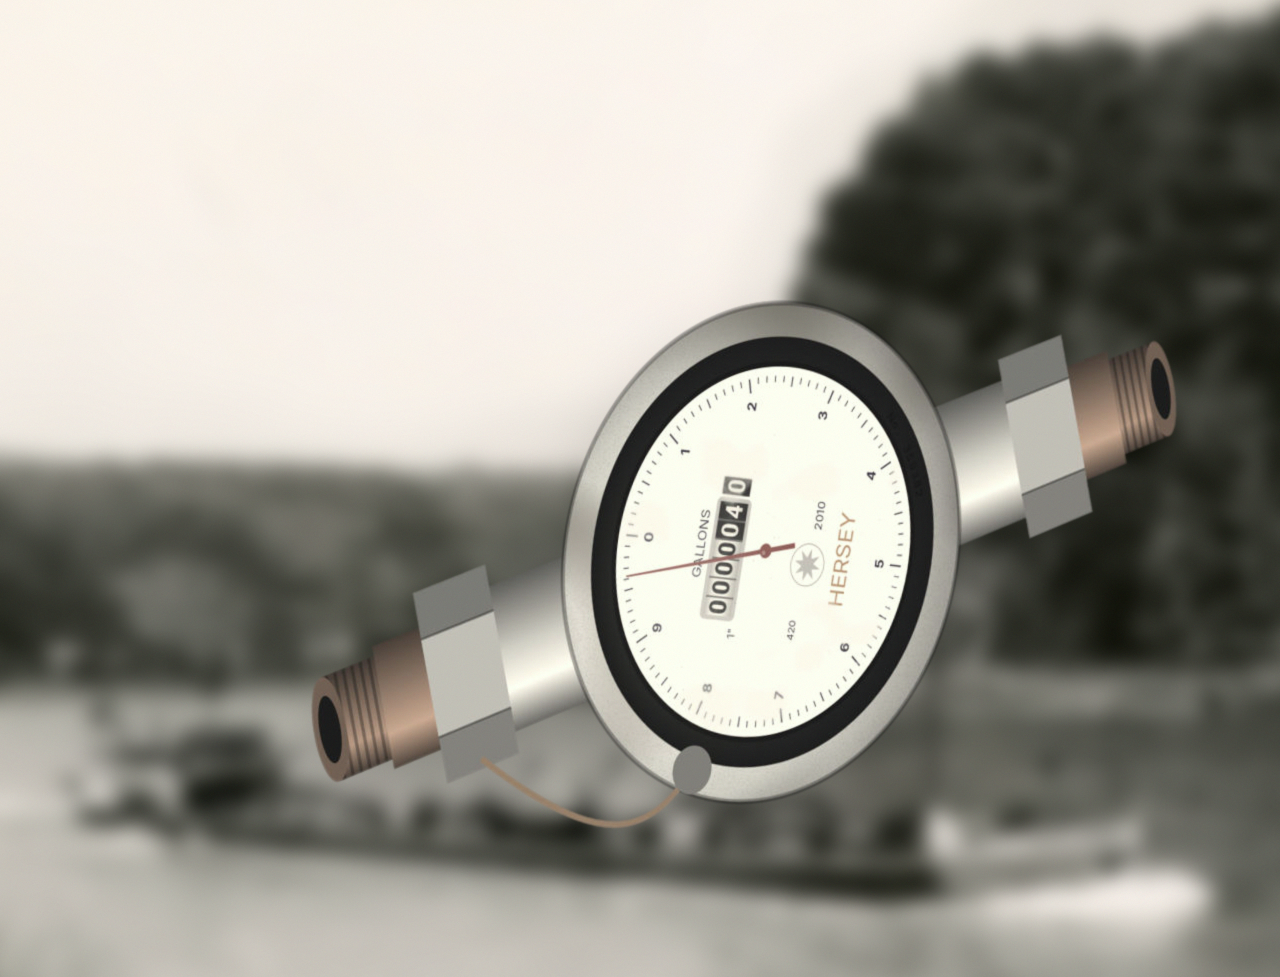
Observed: 39.6 (gal)
